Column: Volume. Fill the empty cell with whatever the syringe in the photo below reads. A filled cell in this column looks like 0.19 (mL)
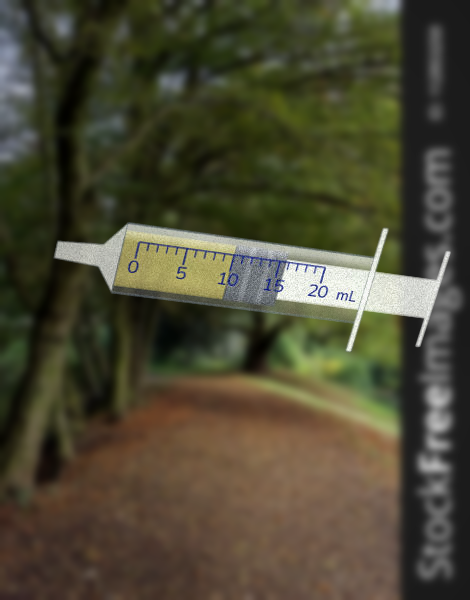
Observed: 10 (mL)
